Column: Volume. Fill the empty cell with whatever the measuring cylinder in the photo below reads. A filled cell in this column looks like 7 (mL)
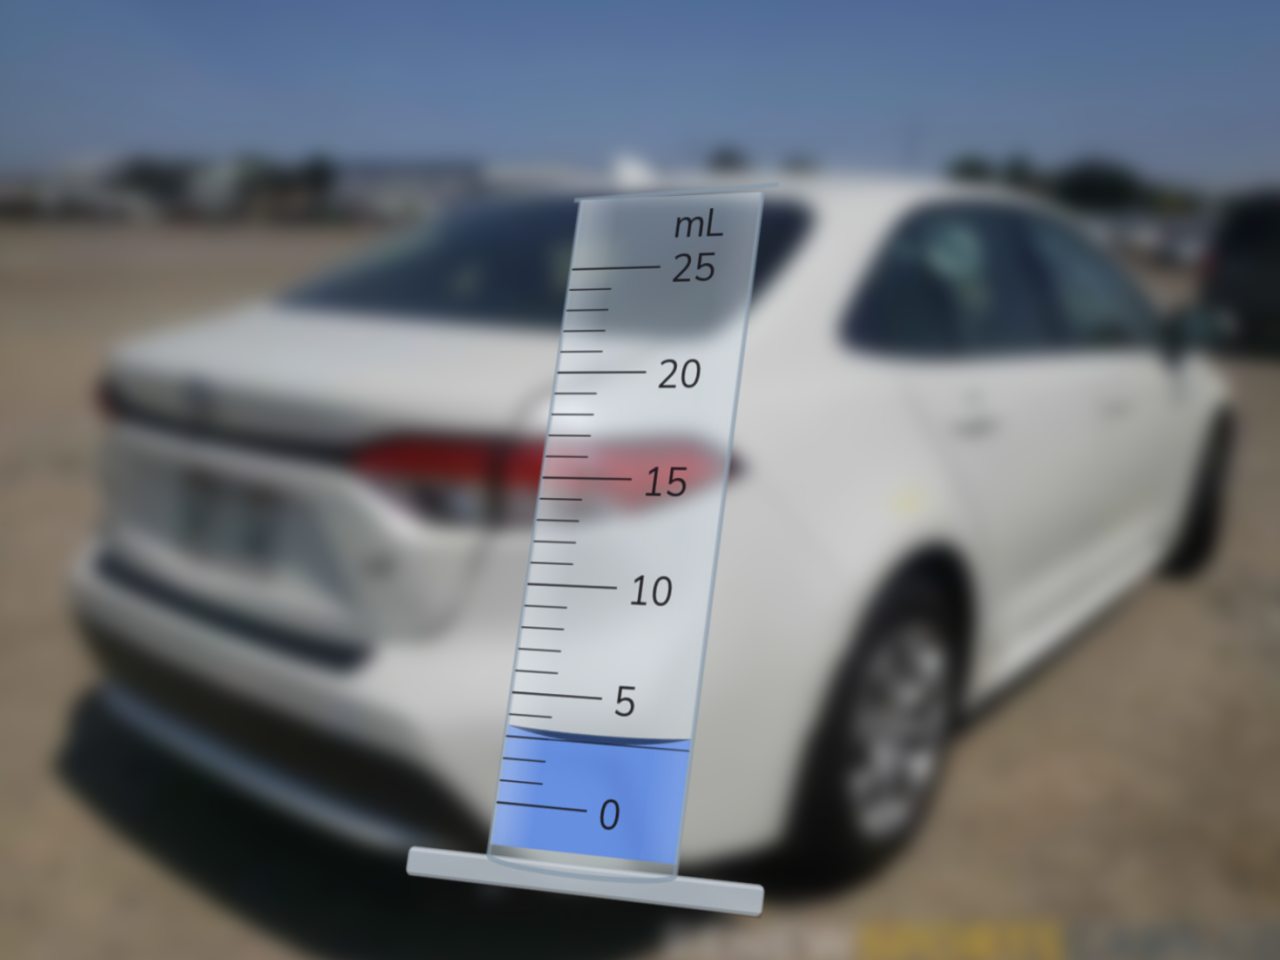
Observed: 3 (mL)
